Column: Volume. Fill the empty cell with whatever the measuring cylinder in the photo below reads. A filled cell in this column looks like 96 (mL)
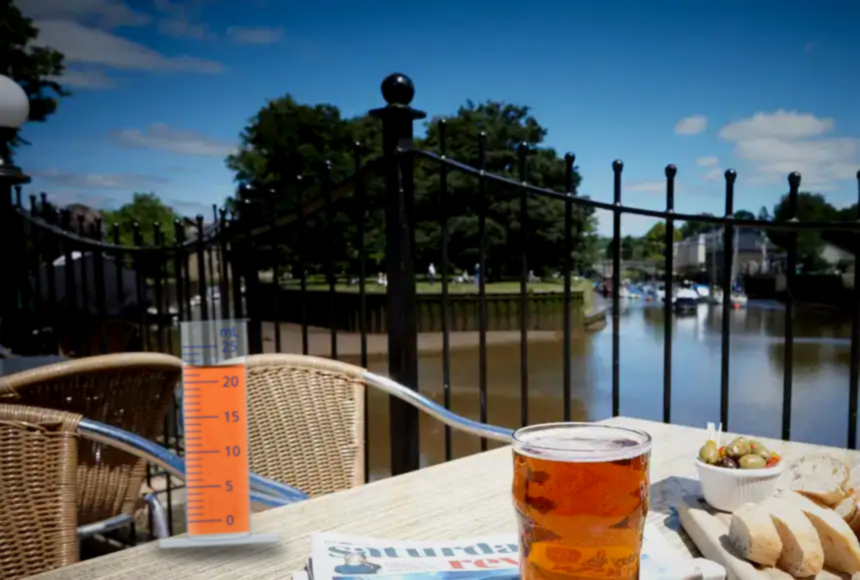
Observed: 22 (mL)
